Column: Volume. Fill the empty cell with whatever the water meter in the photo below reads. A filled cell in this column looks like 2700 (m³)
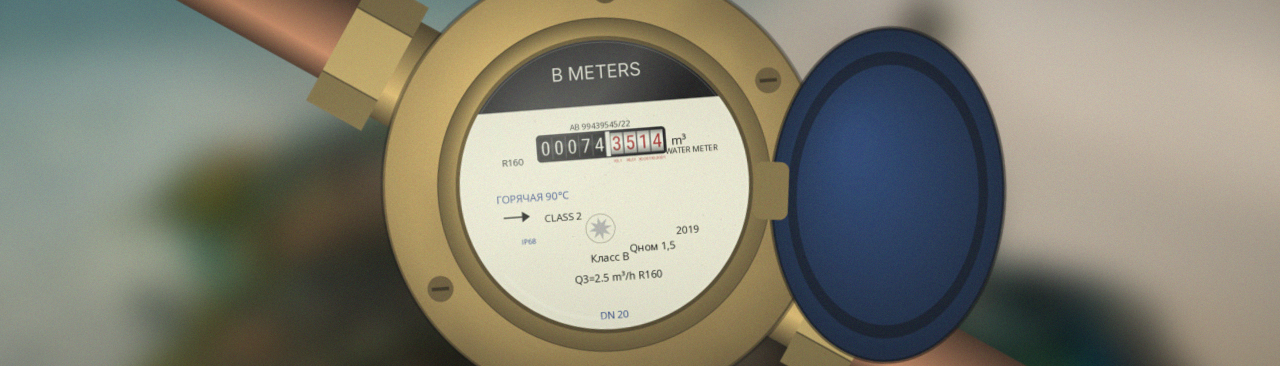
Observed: 74.3514 (m³)
